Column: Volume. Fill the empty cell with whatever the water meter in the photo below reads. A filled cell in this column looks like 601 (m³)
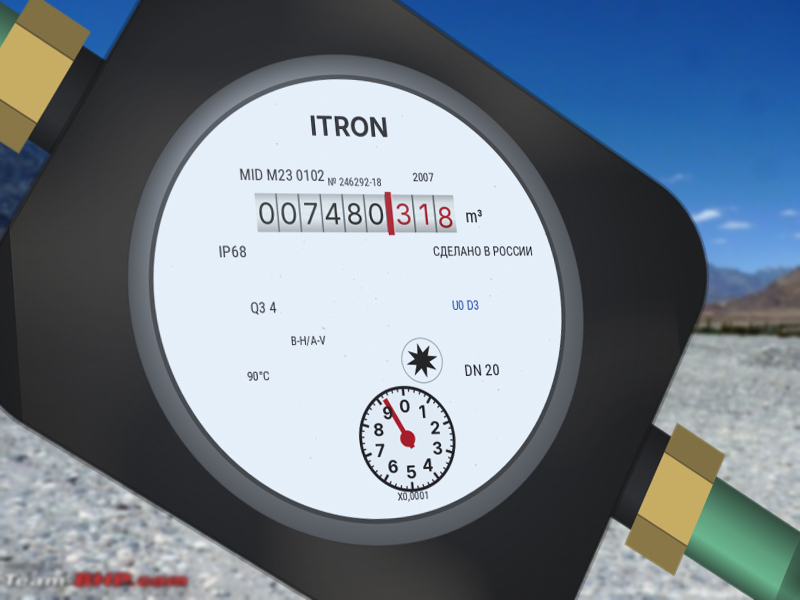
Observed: 7480.3179 (m³)
